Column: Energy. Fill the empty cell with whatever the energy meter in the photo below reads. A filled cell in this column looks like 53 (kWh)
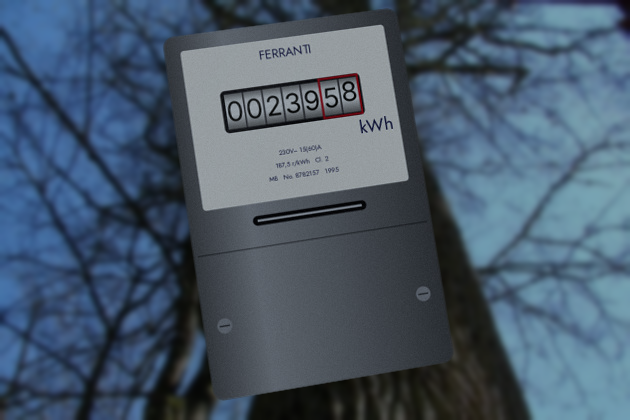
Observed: 239.58 (kWh)
